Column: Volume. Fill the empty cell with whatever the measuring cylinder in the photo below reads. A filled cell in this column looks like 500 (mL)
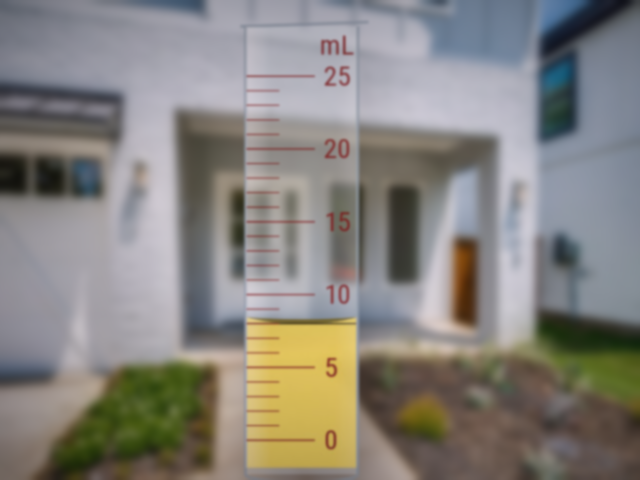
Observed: 8 (mL)
